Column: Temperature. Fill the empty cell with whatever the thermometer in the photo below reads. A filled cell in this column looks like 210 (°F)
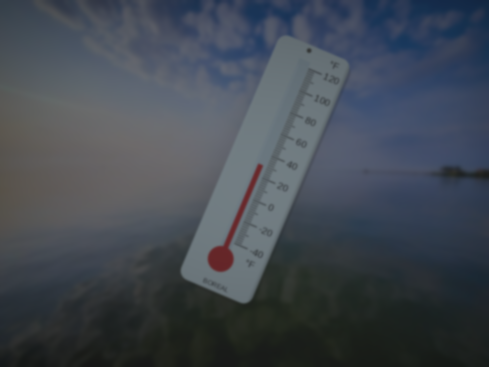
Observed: 30 (°F)
